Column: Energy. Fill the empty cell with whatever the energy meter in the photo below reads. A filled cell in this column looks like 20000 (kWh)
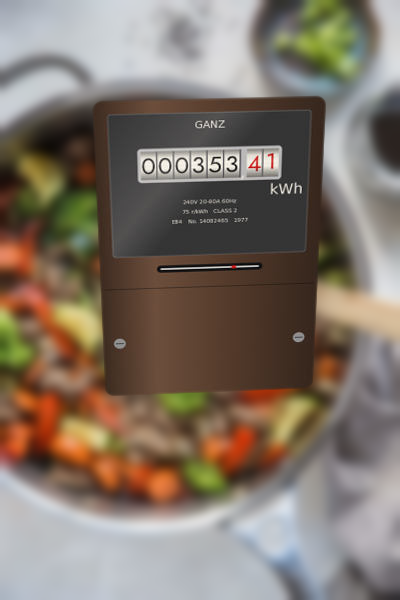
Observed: 353.41 (kWh)
